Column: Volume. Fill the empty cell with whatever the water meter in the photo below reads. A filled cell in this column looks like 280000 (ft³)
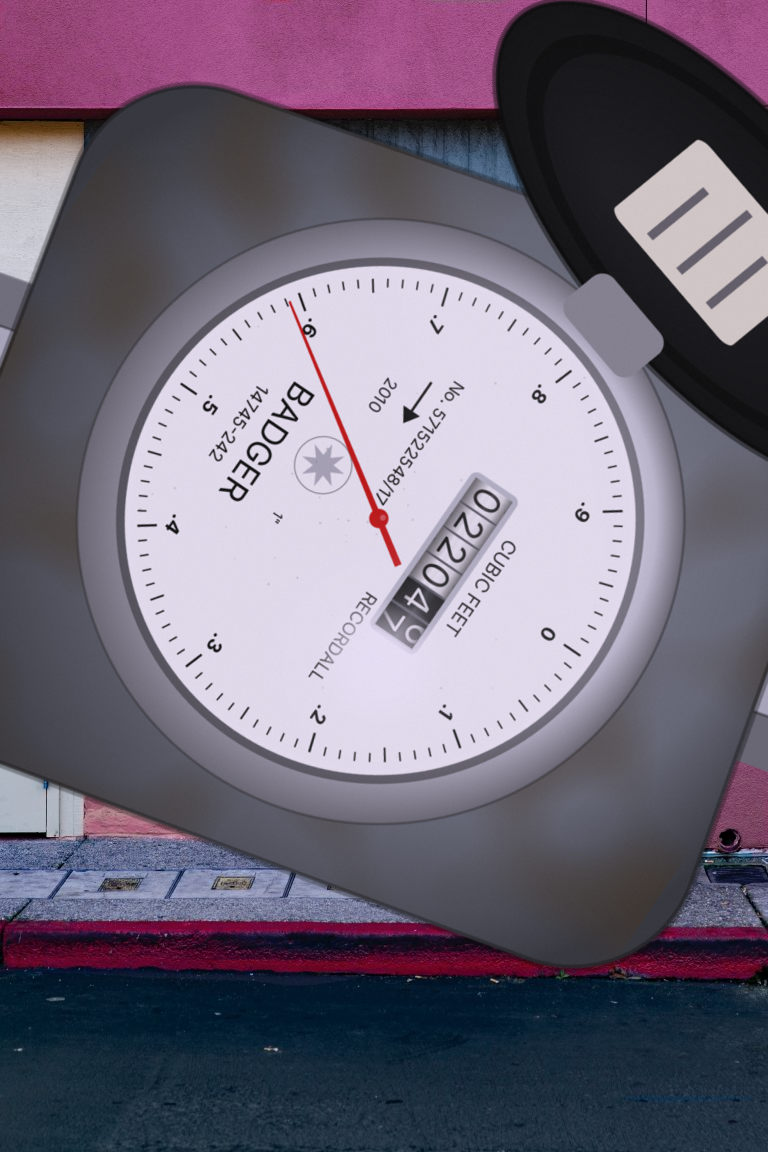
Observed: 22046.59 (ft³)
